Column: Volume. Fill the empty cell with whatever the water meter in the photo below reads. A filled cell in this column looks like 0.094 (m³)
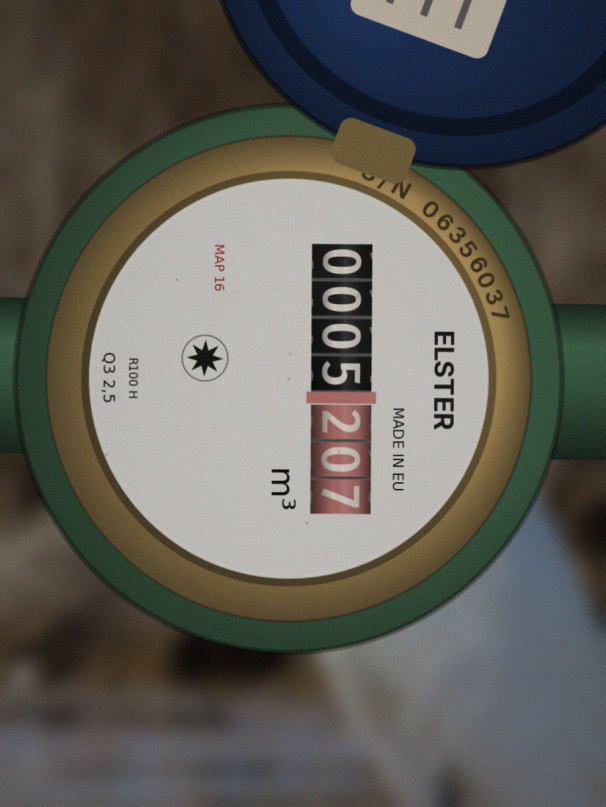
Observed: 5.207 (m³)
